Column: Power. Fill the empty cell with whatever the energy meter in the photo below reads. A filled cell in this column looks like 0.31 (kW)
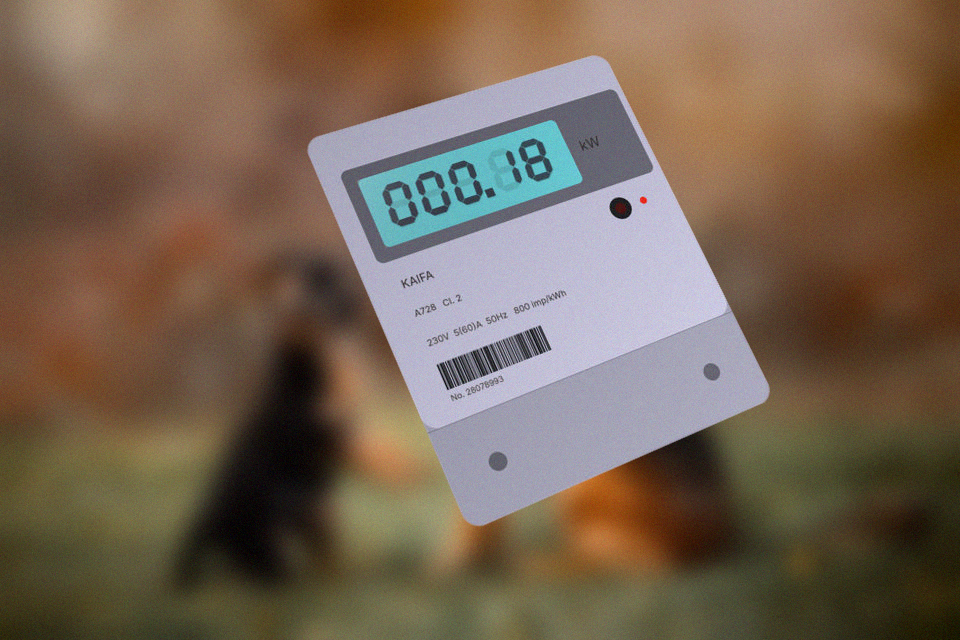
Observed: 0.18 (kW)
